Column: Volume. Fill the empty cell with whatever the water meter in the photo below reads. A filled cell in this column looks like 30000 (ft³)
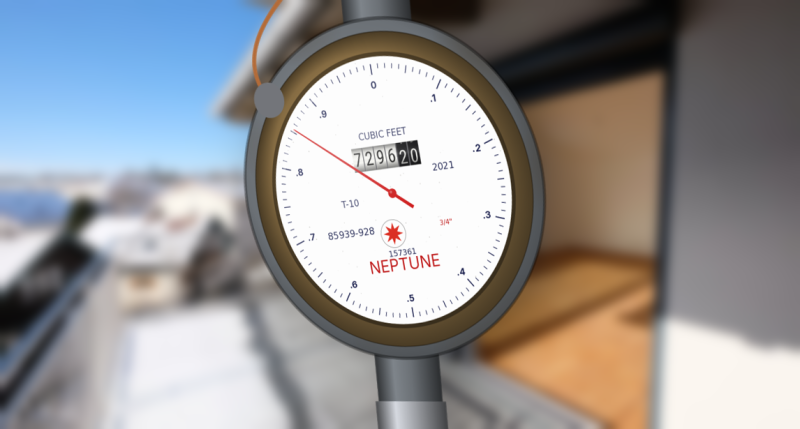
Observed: 729619.85 (ft³)
